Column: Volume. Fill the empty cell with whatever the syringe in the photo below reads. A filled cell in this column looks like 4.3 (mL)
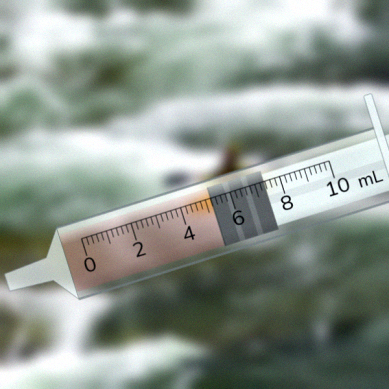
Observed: 5.2 (mL)
